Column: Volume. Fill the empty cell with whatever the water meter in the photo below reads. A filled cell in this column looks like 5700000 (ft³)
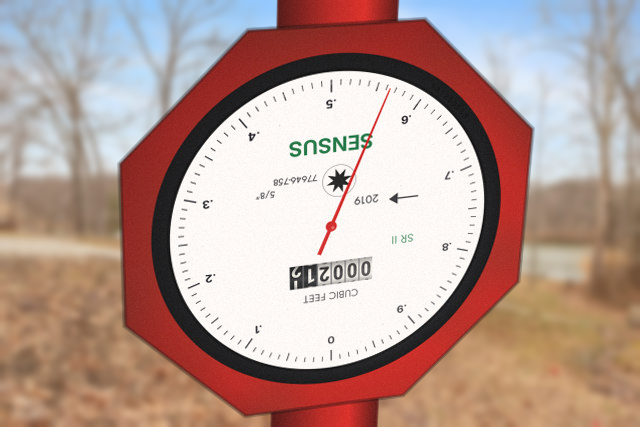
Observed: 211.56 (ft³)
